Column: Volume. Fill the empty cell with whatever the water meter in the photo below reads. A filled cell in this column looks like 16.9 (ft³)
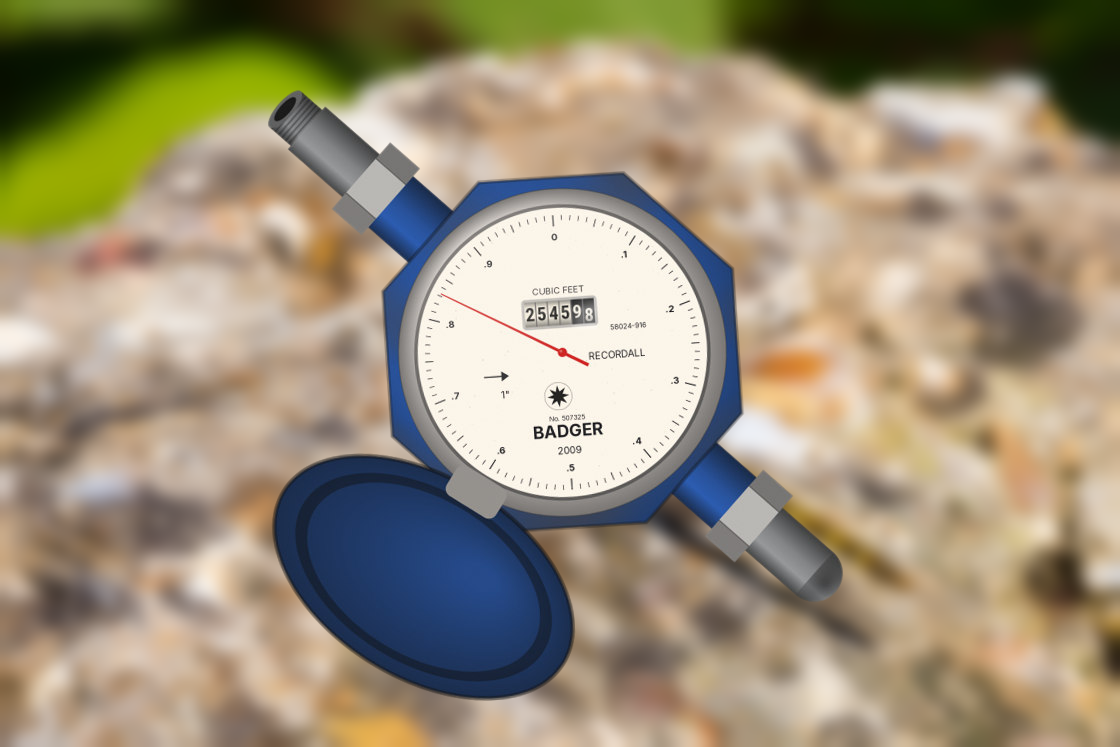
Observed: 254597.83 (ft³)
